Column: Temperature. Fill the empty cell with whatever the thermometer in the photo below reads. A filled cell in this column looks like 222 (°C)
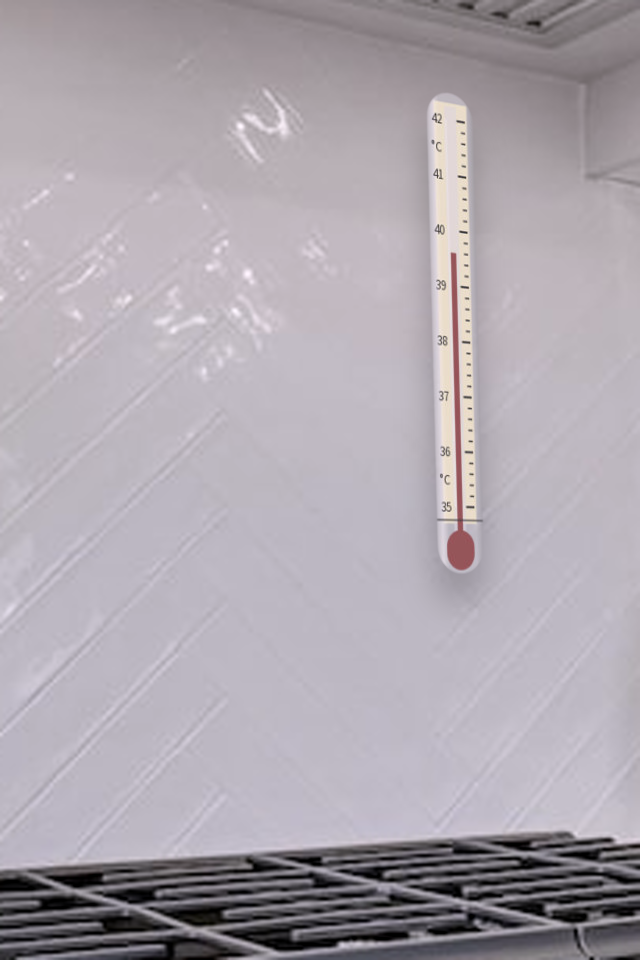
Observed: 39.6 (°C)
